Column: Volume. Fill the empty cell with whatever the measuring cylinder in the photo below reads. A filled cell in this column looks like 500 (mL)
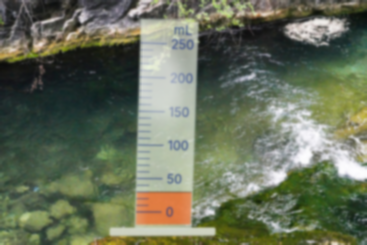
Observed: 30 (mL)
